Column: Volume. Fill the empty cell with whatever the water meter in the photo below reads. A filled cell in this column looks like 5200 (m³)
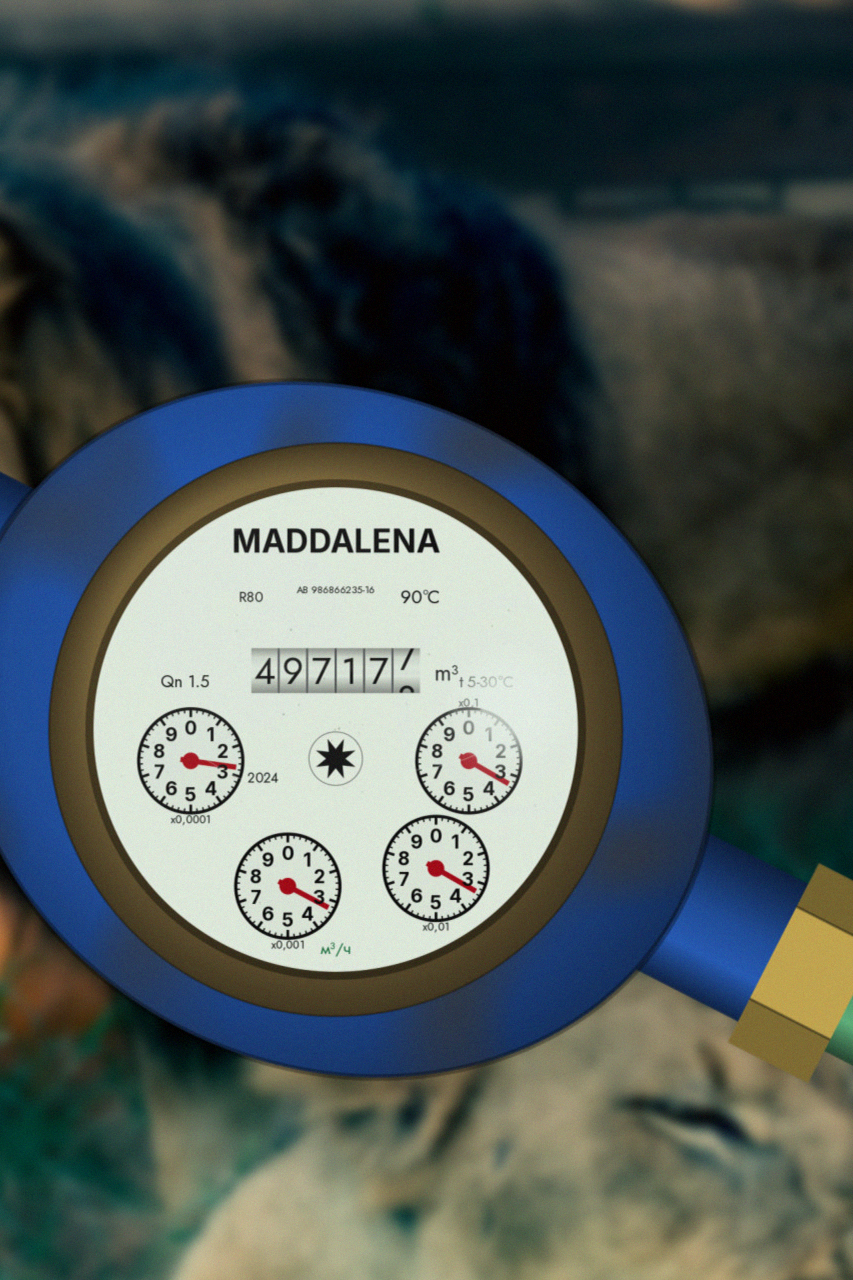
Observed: 497177.3332 (m³)
